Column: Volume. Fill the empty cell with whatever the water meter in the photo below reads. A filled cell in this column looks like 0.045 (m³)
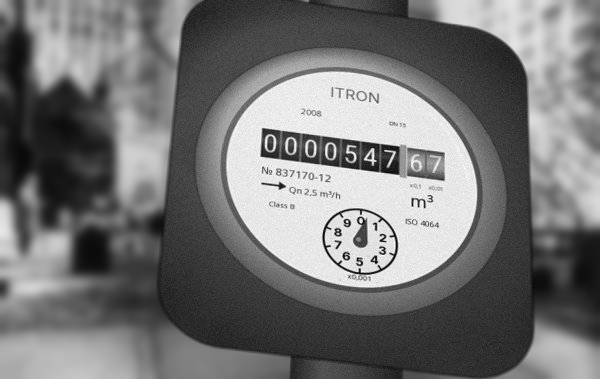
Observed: 547.670 (m³)
